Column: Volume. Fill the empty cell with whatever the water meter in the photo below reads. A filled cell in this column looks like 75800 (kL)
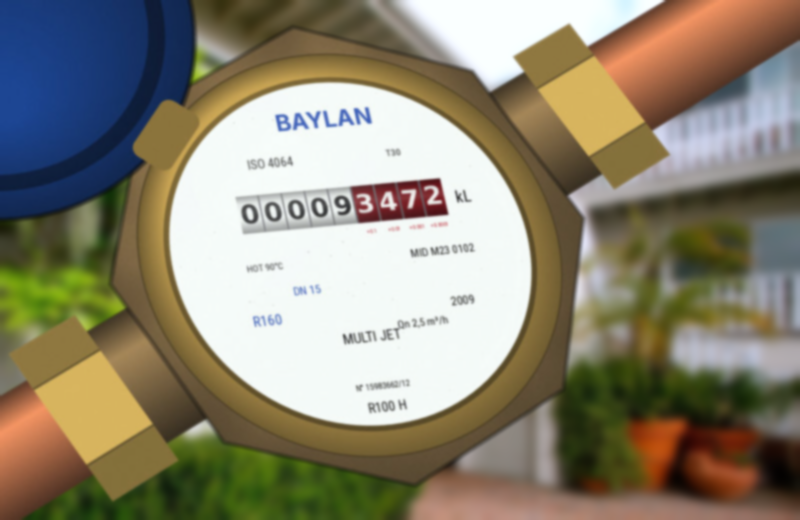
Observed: 9.3472 (kL)
